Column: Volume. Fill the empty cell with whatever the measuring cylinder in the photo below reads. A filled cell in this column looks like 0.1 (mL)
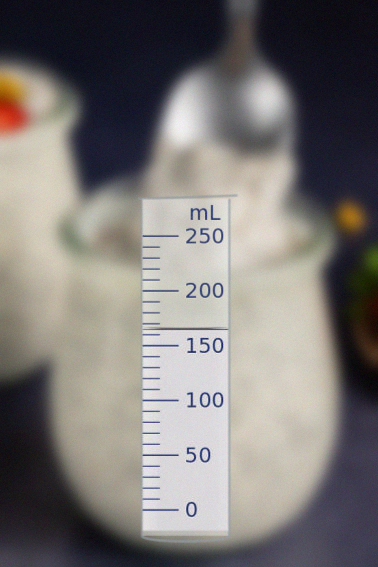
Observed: 165 (mL)
